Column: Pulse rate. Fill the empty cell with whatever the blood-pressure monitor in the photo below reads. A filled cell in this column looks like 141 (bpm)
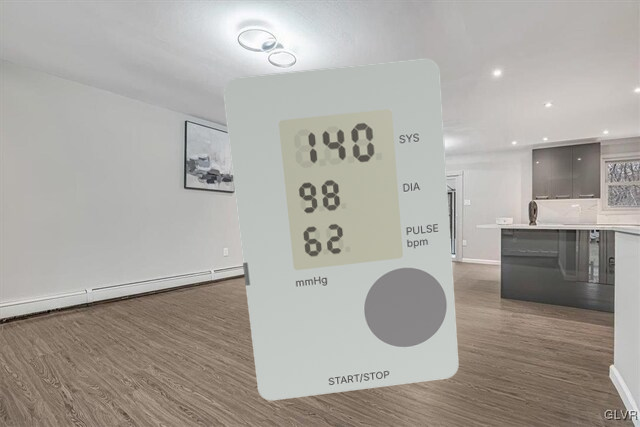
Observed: 62 (bpm)
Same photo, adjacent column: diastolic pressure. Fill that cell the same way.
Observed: 98 (mmHg)
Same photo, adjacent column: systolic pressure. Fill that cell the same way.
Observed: 140 (mmHg)
